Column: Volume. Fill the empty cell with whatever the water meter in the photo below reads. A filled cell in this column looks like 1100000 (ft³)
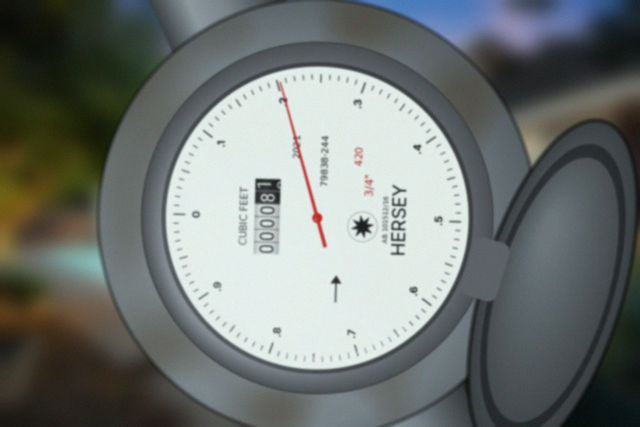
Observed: 81.20 (ft³)
